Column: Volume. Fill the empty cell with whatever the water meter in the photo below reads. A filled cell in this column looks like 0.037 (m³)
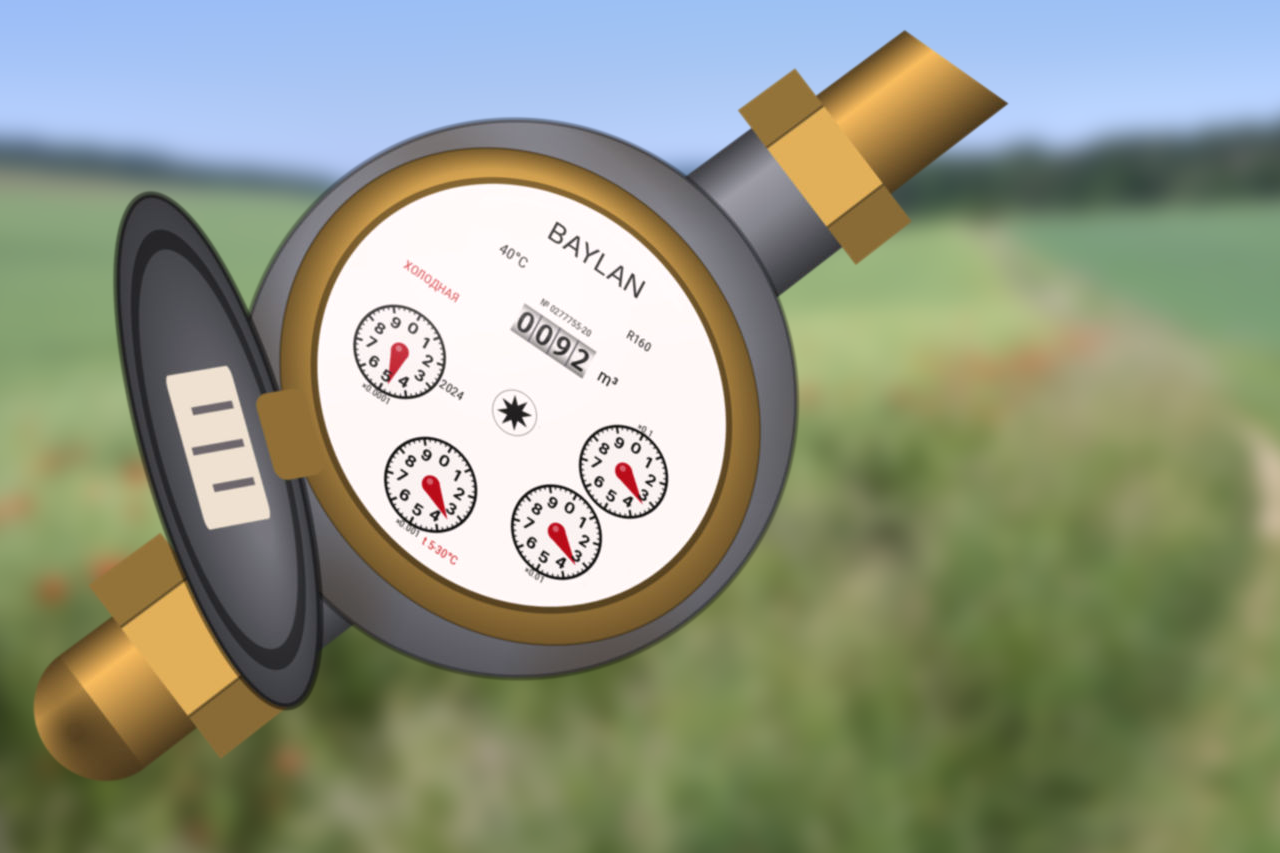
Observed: 92.3334 (m³)
